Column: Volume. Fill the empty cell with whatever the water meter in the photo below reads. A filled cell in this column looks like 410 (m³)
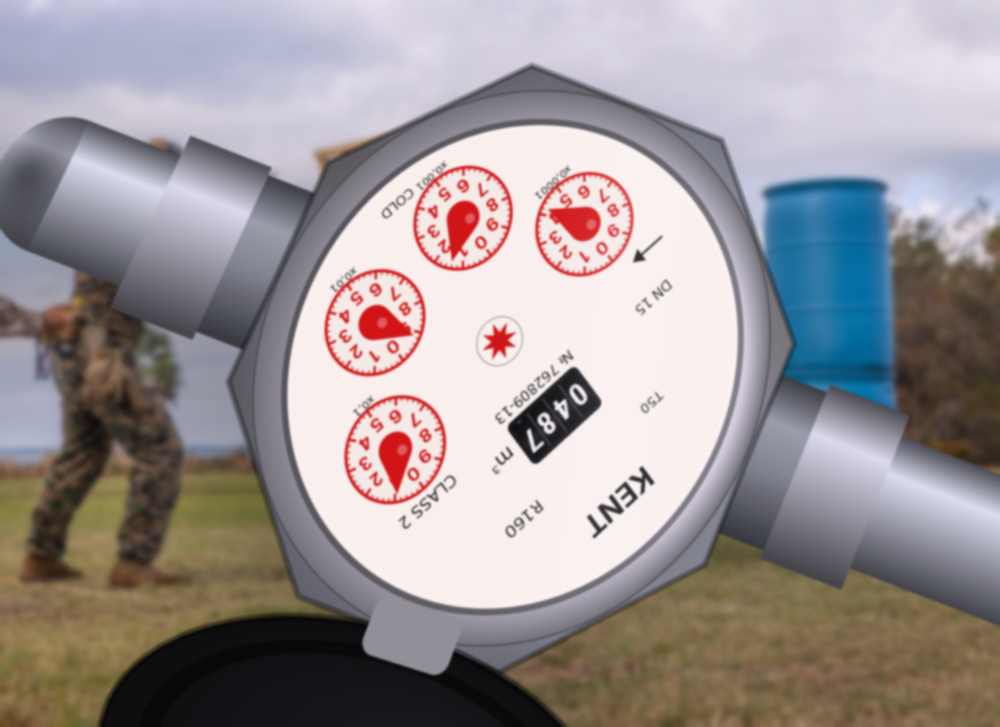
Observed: 487.0914 (m³)
